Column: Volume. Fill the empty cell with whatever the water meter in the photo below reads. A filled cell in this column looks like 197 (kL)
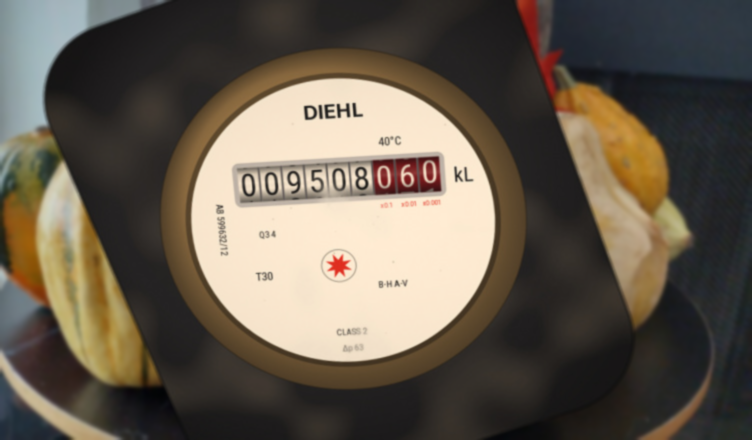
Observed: 9508.060 (kL)
